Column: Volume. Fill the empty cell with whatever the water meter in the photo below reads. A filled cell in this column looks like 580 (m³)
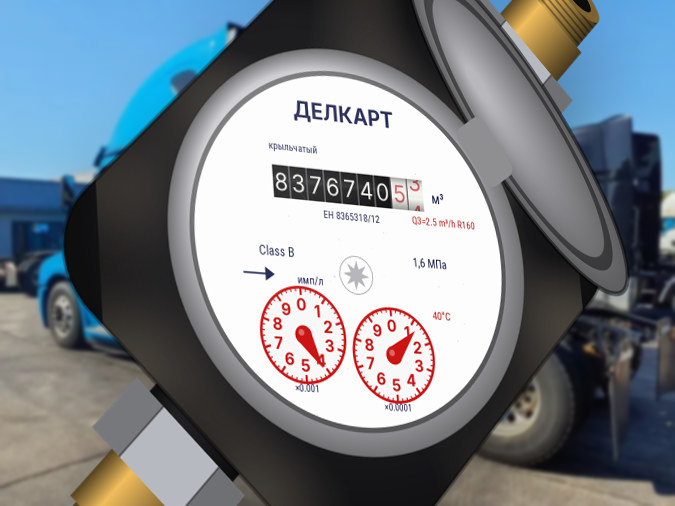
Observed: 8376740.5341 (m³)
